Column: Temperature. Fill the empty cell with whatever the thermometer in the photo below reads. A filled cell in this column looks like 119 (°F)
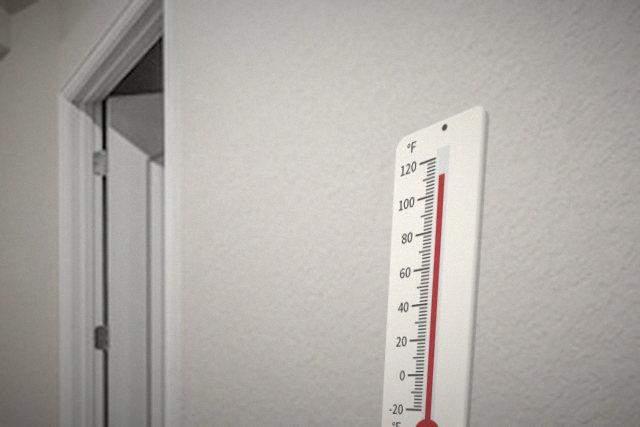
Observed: 110 (°F)
